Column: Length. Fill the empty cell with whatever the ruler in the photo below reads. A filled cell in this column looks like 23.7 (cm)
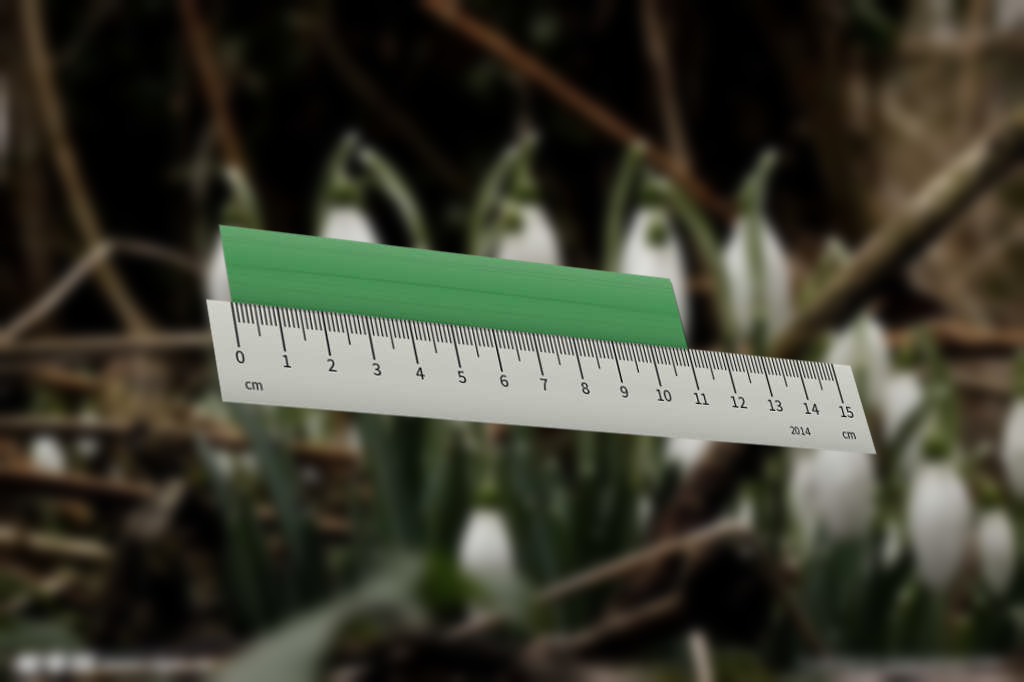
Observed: 11 (cm)
